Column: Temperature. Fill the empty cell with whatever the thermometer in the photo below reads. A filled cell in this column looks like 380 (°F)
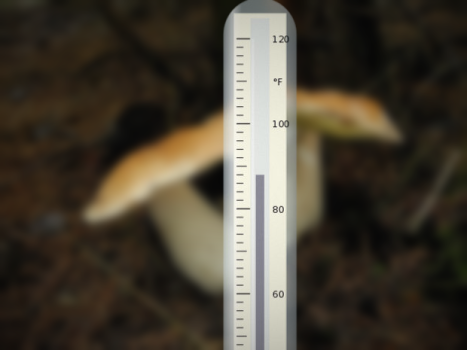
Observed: 88 (°F)
